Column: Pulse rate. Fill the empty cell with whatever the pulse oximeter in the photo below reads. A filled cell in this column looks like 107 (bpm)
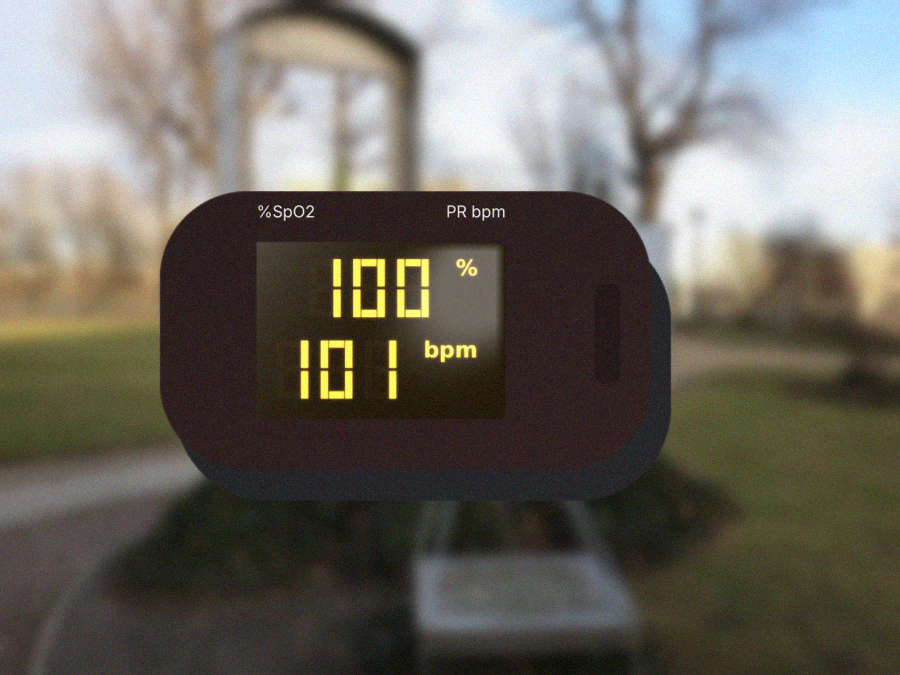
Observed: 101 (bpm)
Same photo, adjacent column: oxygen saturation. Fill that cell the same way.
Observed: 100 (%)
